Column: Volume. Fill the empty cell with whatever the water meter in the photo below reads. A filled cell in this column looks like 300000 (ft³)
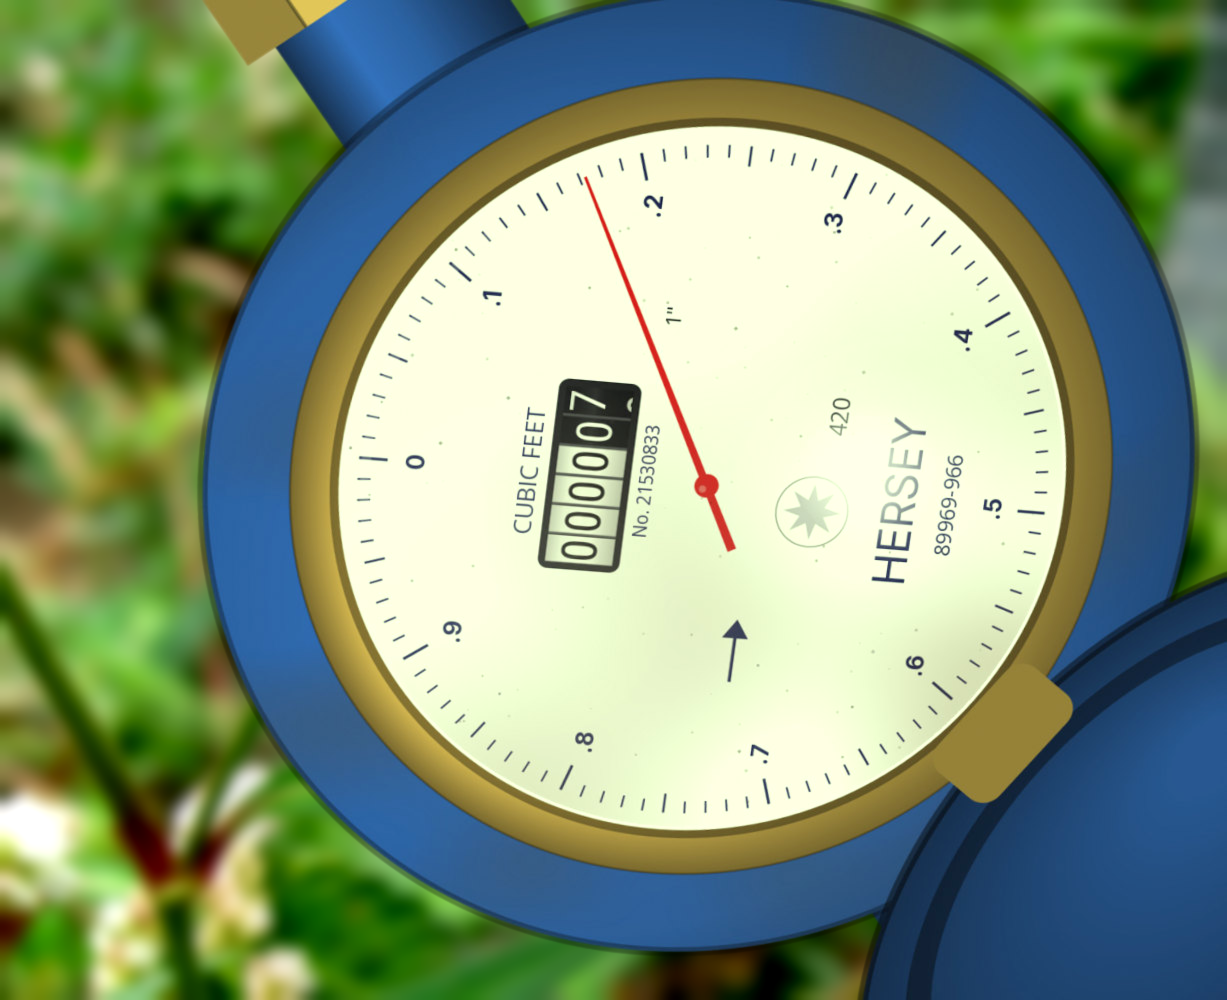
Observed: 7.17 (ft³)
